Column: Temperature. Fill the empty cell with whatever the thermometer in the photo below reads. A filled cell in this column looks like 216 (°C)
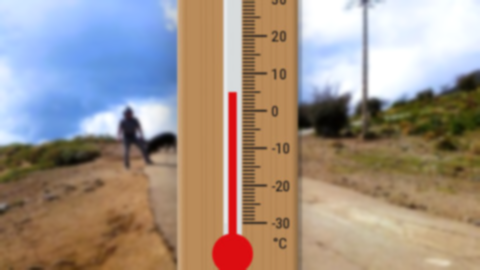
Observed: 5 (°C)
